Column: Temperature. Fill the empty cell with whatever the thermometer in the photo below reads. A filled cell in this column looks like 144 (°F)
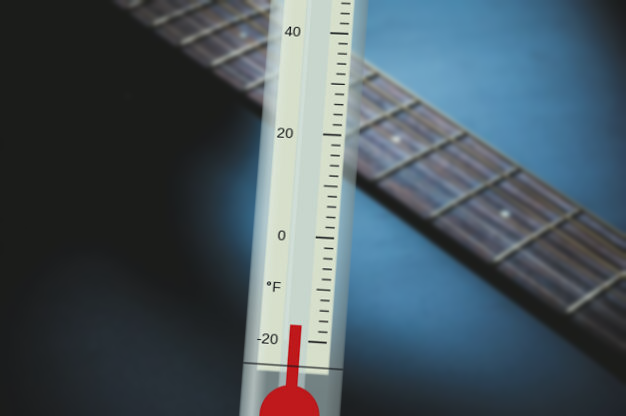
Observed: -17 (°F)
